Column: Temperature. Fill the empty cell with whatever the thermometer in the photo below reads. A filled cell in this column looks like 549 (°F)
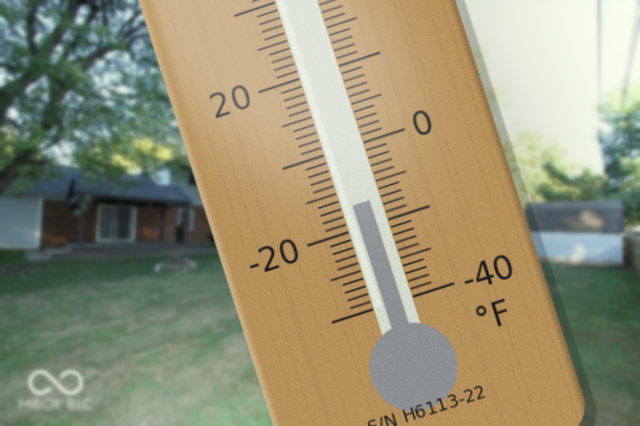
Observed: -14 (°F)
